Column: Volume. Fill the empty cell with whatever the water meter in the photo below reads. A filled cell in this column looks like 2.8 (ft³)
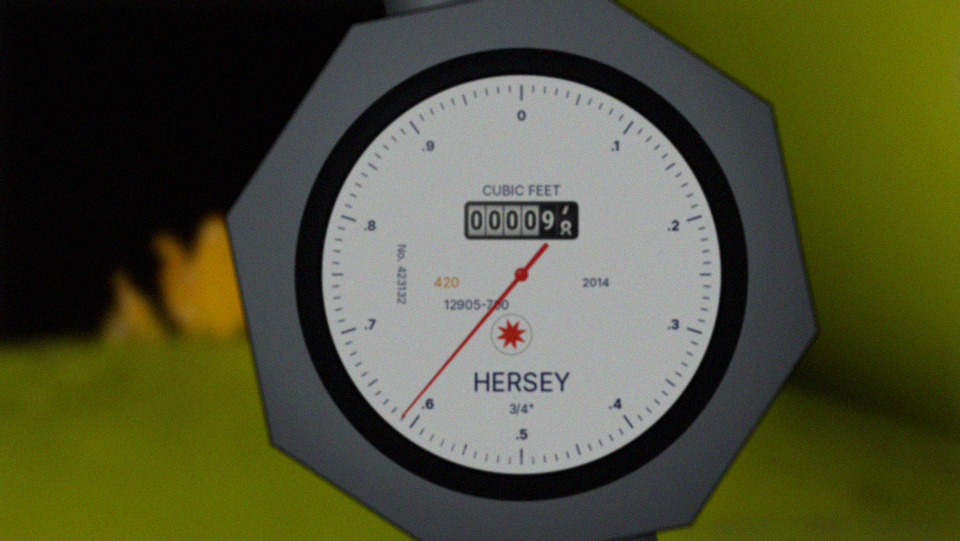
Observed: 97.61 (ft³)
